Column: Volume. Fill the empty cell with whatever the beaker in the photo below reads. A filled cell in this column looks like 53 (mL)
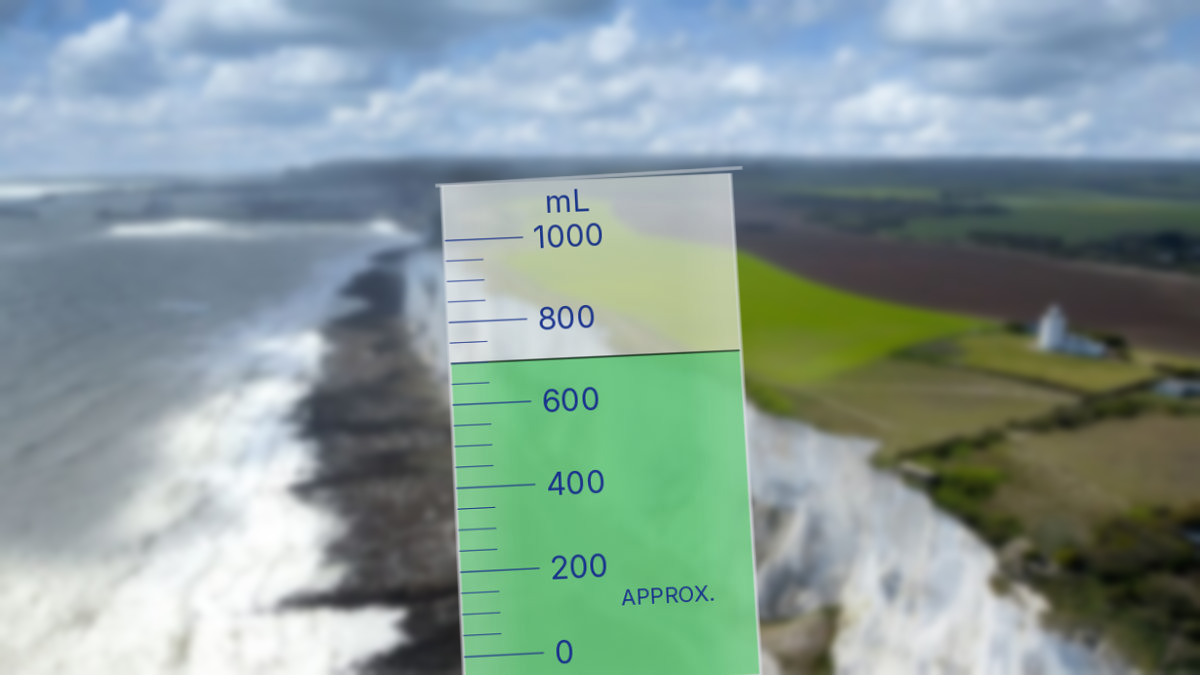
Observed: 700 (mL)
